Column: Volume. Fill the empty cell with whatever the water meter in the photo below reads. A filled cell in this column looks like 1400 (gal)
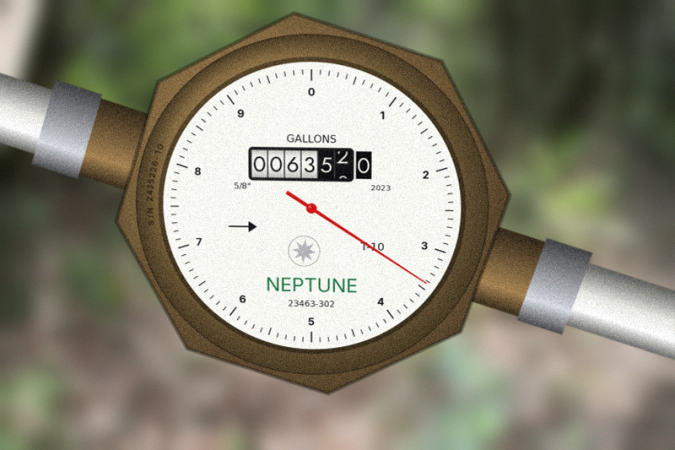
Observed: 63523.4 (gal)
